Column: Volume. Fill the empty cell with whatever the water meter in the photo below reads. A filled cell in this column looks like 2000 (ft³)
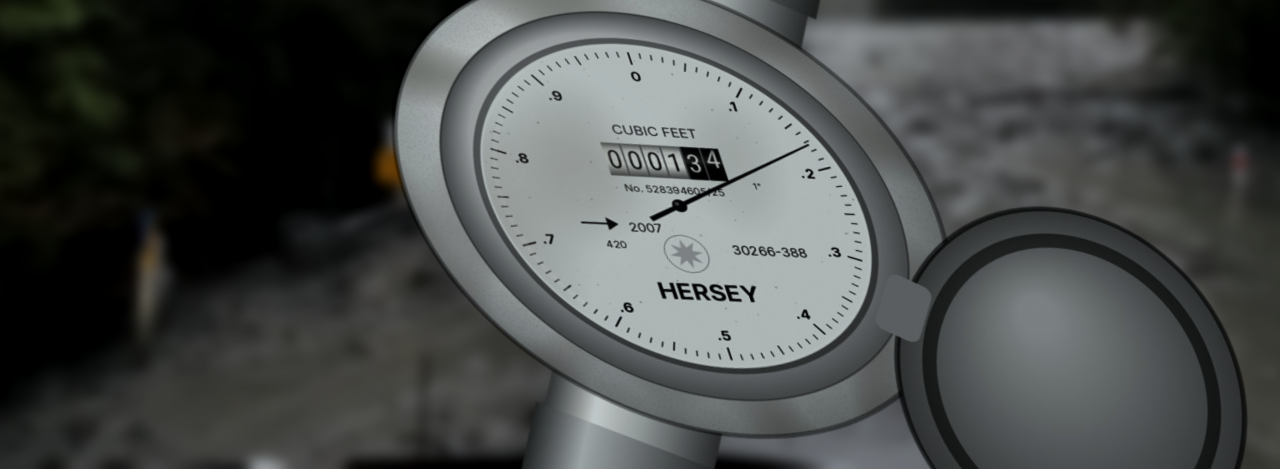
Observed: 134.17 (ft³)
